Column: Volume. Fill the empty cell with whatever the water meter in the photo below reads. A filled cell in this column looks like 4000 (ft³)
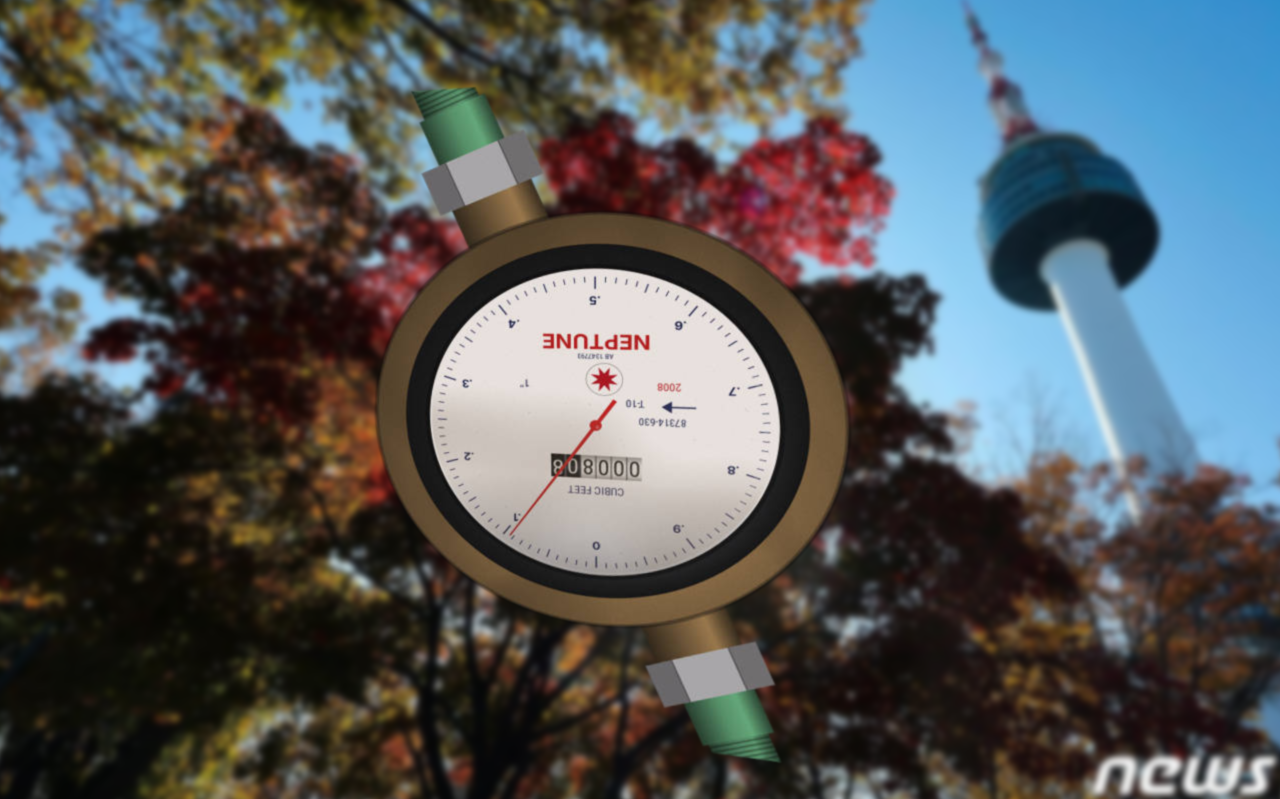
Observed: 808.09 (ft³)
